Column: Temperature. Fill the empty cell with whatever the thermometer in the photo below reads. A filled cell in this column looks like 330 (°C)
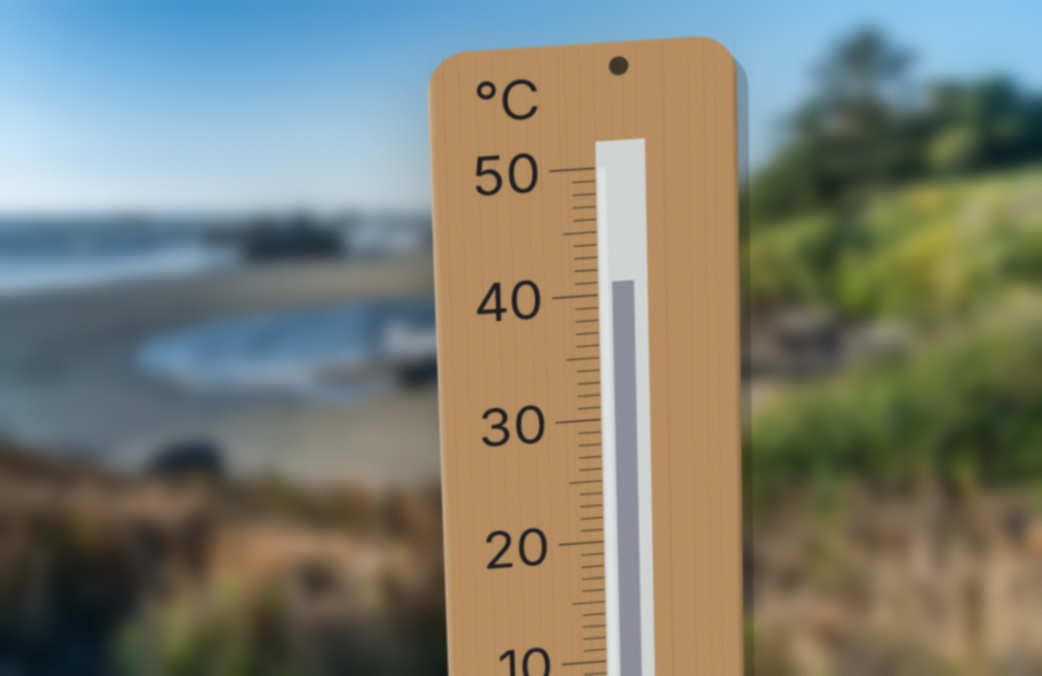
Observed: 41 (°C)
